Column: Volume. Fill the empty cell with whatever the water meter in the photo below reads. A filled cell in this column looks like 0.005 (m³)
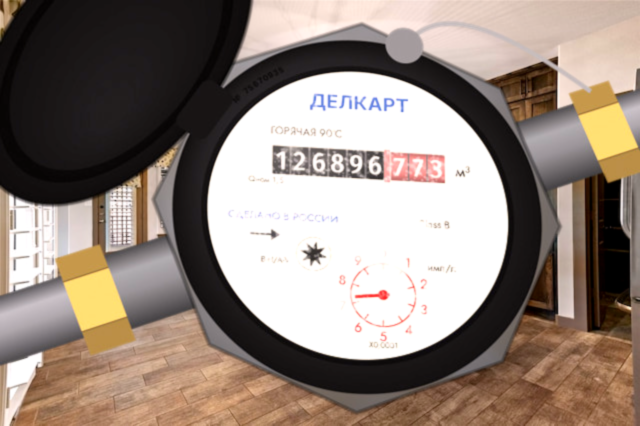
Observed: 126896.7737 (m³)
